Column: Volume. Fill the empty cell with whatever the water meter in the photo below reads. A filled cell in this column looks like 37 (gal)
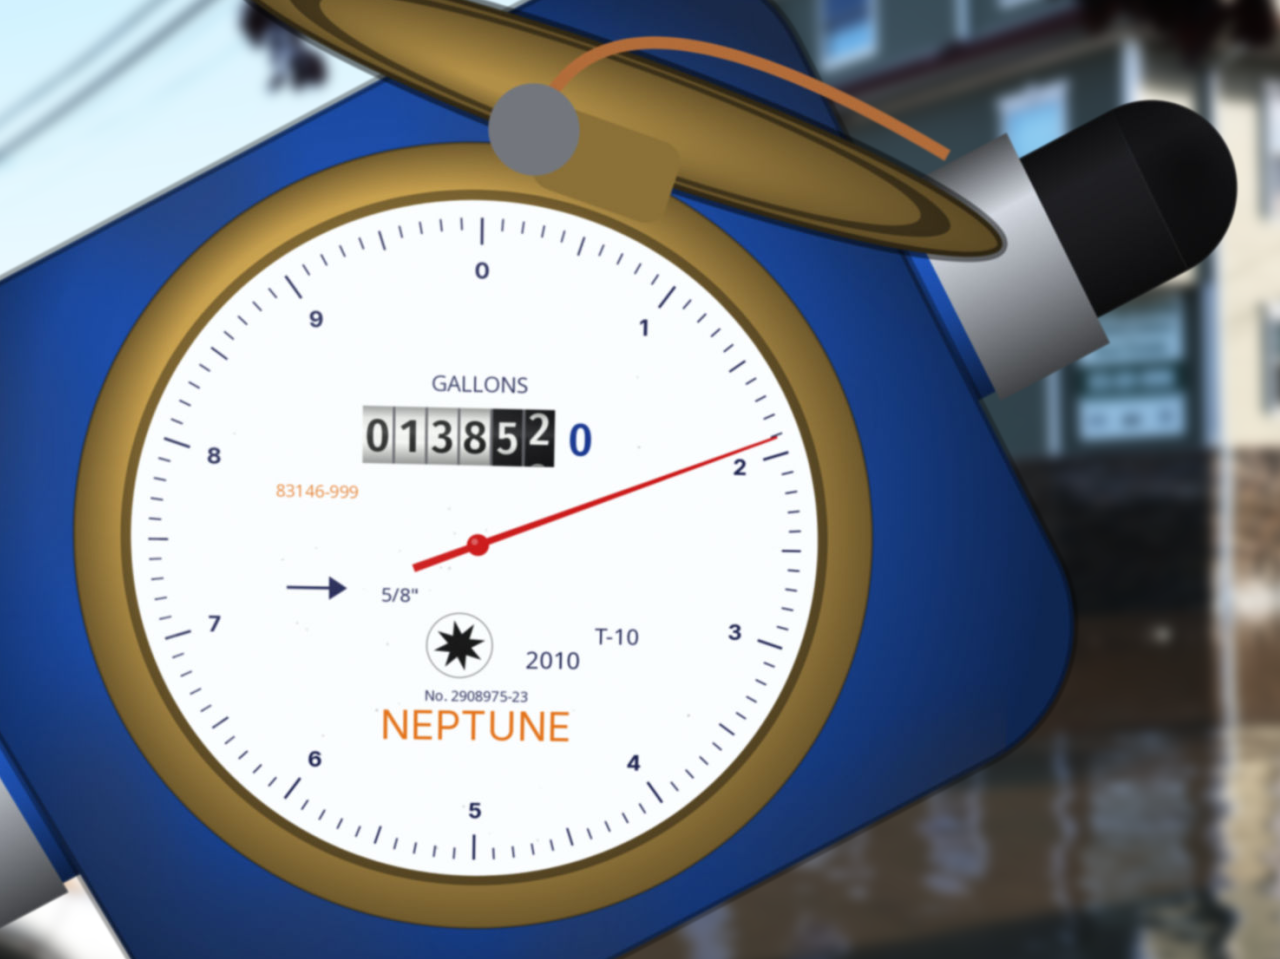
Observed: 138521.9 (gal)
